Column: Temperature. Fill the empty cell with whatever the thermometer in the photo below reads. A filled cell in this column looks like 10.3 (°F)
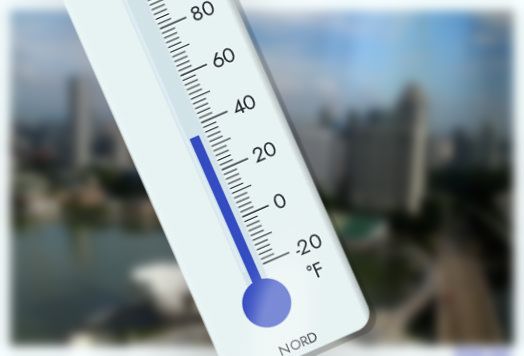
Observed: 36 (°F)
